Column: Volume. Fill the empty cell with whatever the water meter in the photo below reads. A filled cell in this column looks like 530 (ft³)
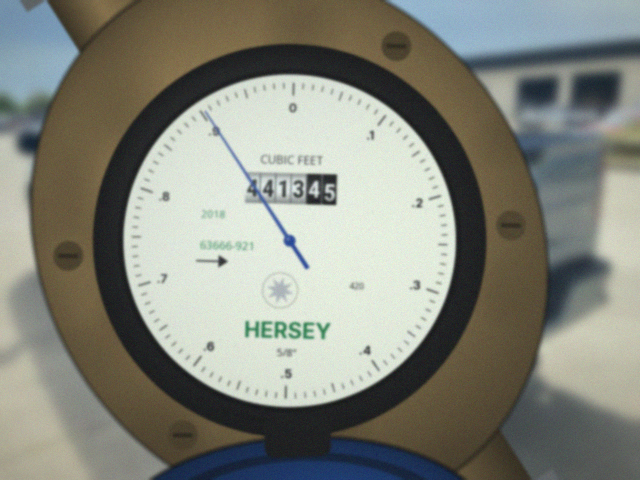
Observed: 441344.90 (ft³)
